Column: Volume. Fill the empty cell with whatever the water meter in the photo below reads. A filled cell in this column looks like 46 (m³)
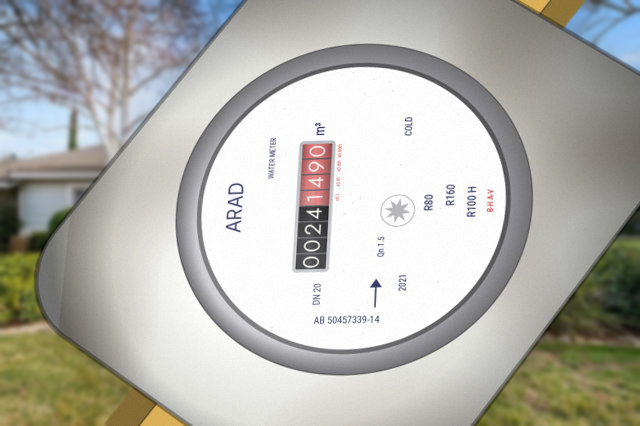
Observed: 24.1490 (m³)
